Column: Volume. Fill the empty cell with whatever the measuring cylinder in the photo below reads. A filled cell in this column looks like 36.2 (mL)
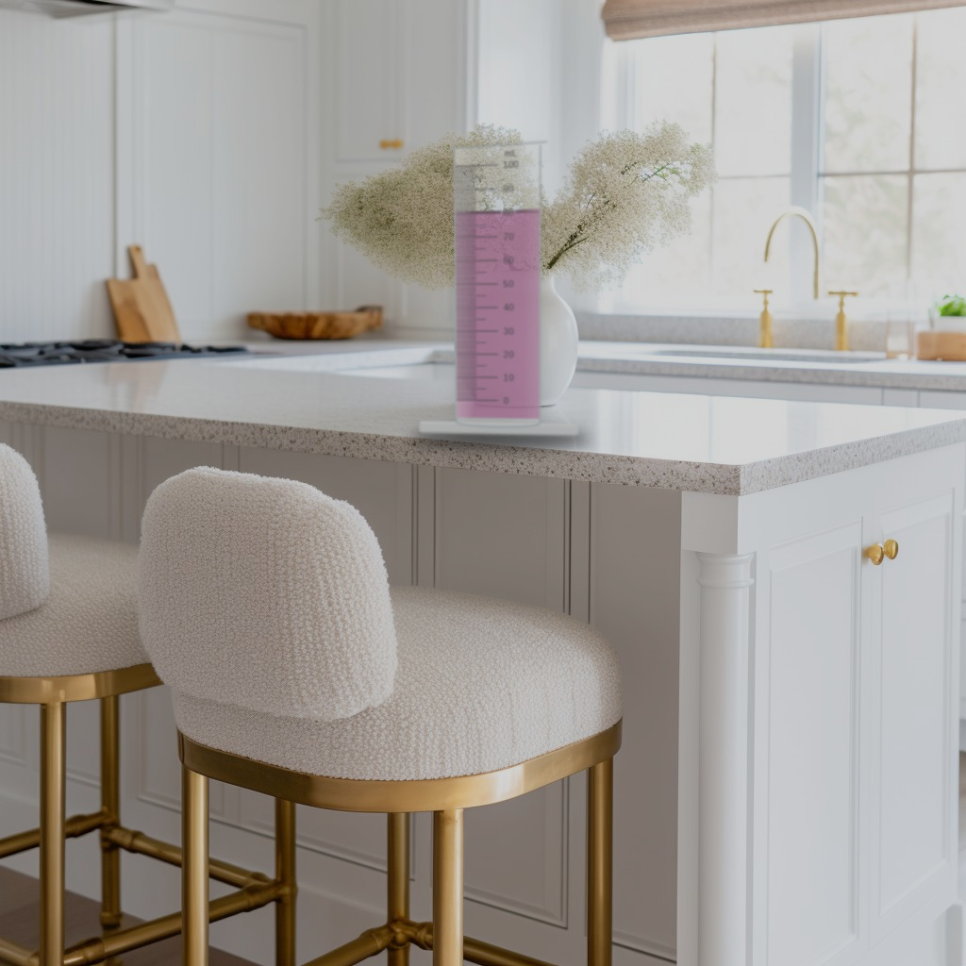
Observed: 80 (mL)
